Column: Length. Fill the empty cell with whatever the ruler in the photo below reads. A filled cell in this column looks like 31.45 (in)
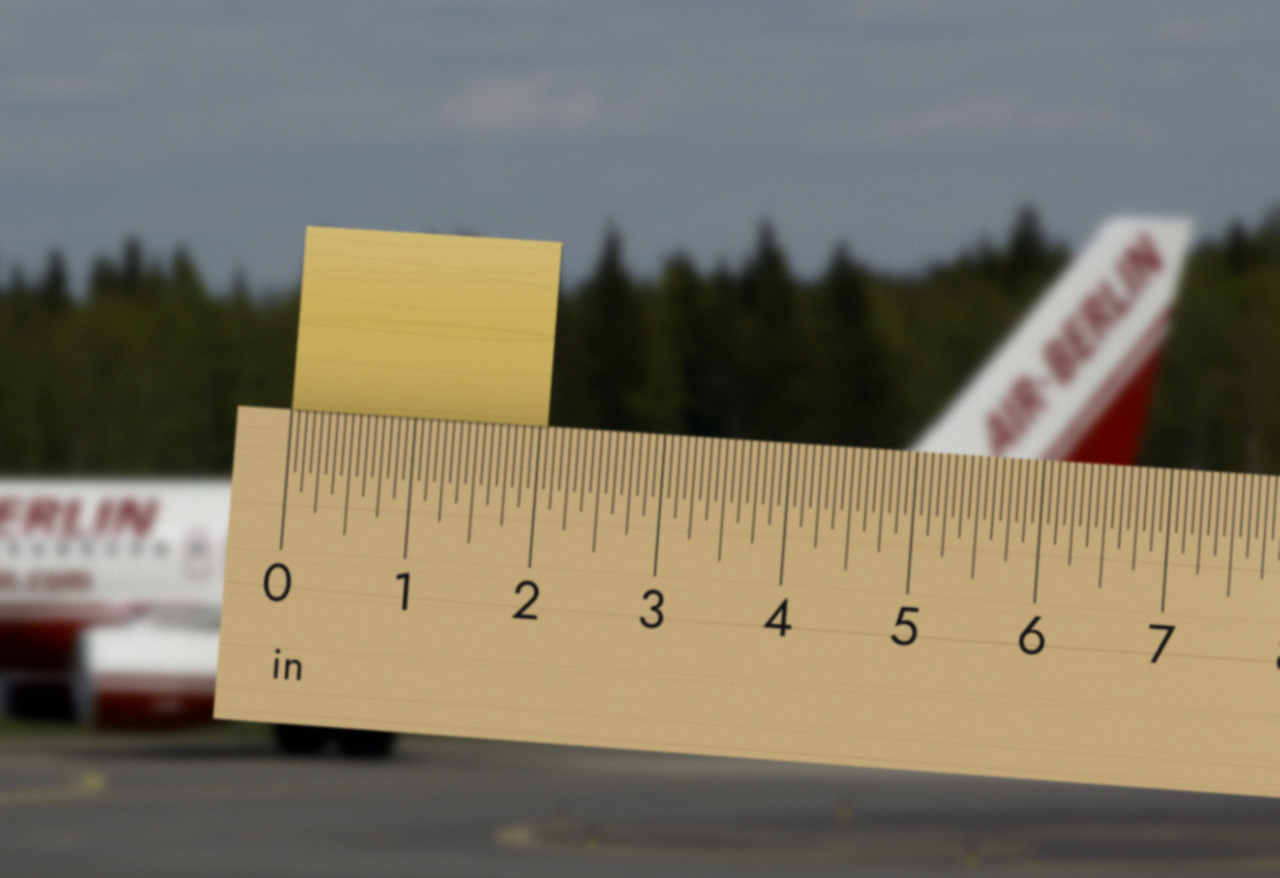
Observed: 2.0625 (in)
